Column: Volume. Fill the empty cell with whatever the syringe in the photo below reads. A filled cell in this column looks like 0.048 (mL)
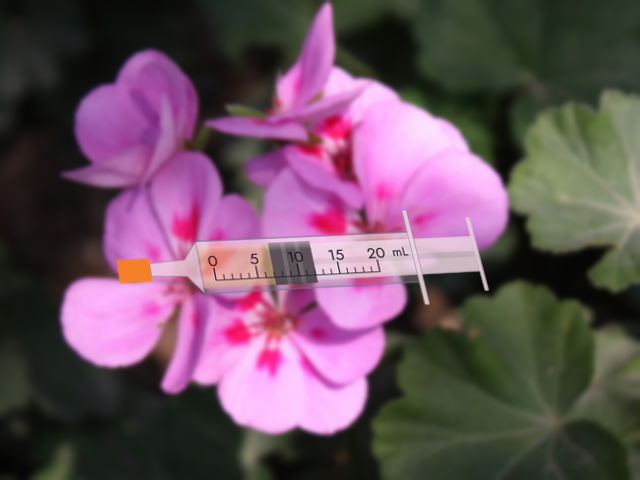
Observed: 7 (mL)
